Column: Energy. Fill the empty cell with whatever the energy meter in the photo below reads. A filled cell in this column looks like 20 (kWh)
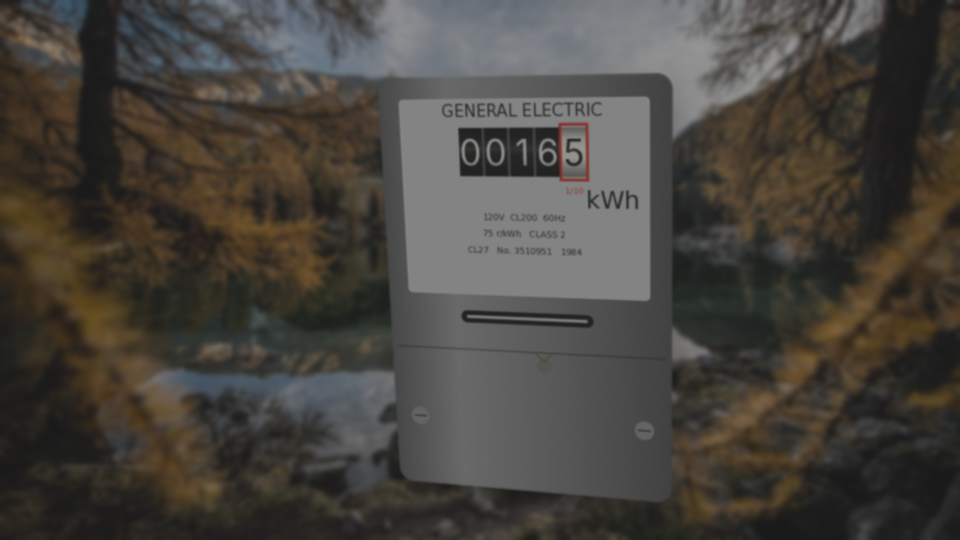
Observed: 16.5 (kWh)
